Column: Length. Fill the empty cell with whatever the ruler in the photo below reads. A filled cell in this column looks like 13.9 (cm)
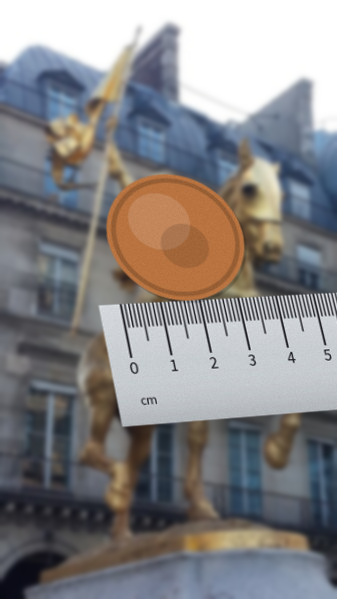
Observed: 3.5 (cm)
